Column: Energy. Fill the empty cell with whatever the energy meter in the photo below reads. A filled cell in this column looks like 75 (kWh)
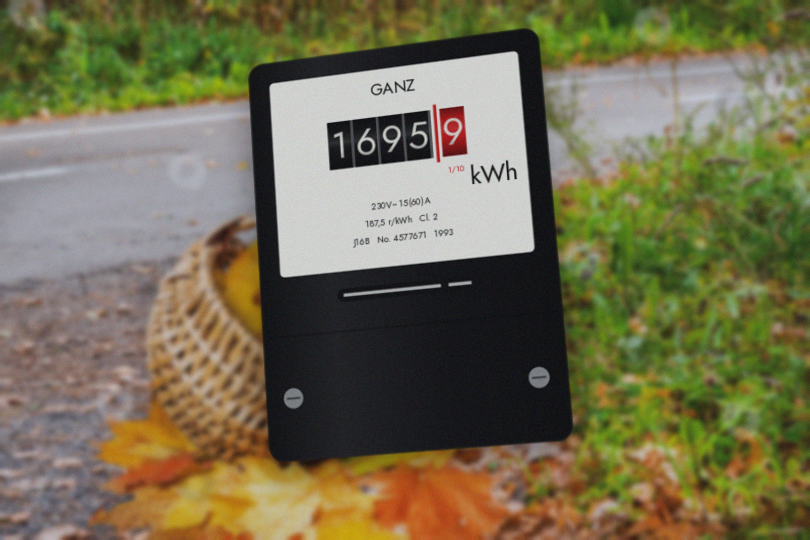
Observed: 1695.9 (kWh)
